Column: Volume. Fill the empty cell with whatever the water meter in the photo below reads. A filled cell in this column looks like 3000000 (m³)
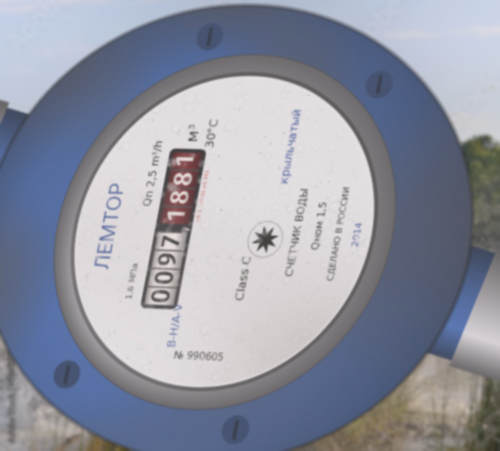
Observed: 97.1881 (m³)
